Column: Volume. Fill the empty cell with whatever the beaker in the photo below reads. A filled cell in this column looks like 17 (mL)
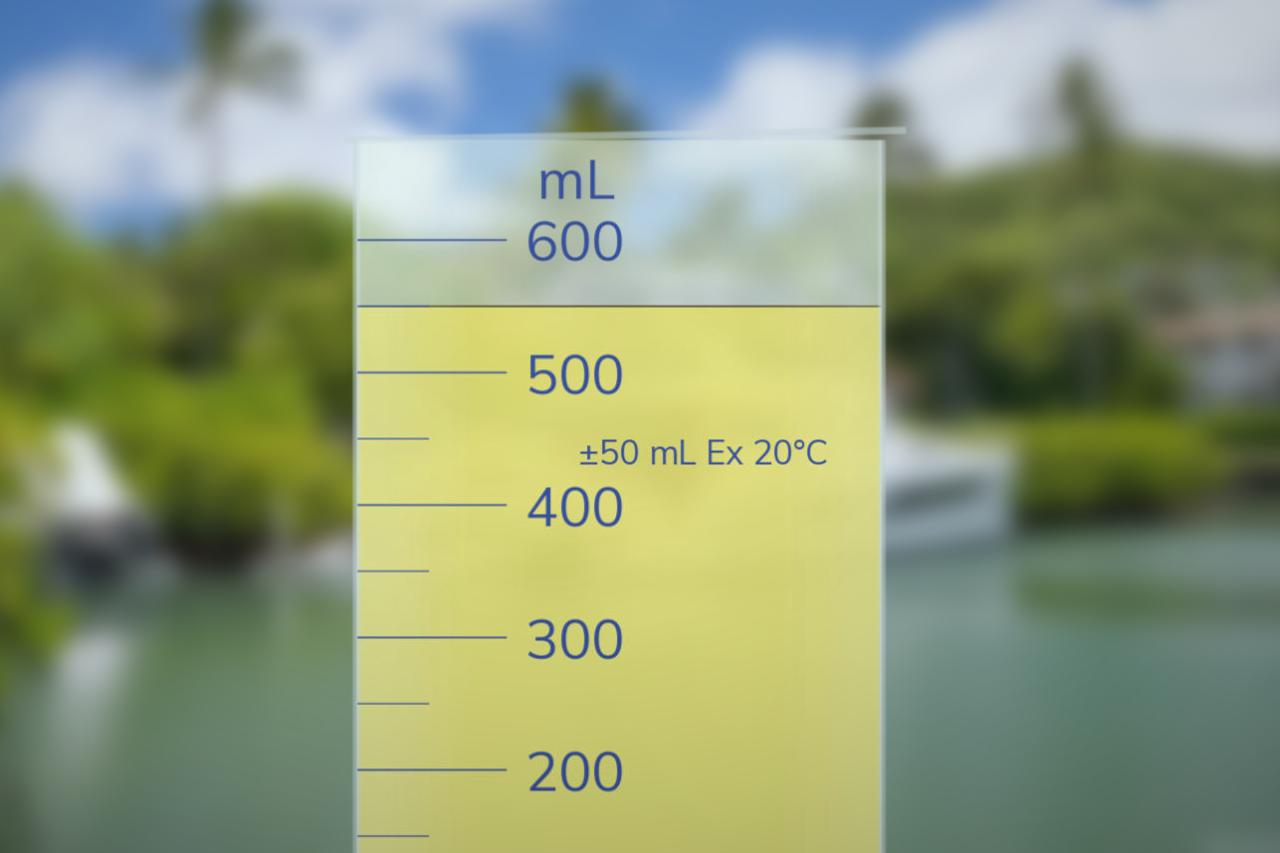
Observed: 550 (mL)
